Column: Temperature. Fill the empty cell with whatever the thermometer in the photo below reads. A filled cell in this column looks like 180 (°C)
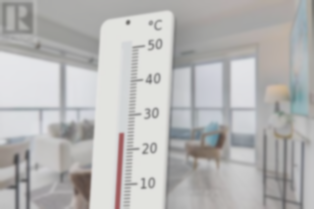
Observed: 25 (°C)
